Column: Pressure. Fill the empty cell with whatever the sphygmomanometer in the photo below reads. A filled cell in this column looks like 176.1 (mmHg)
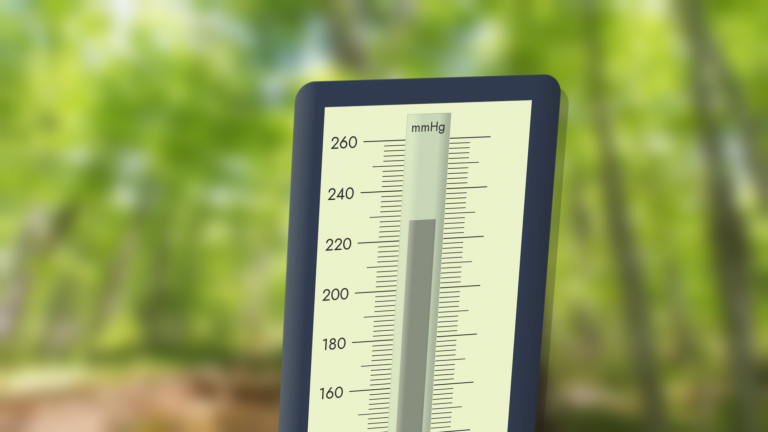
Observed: 228 (mmHg)
